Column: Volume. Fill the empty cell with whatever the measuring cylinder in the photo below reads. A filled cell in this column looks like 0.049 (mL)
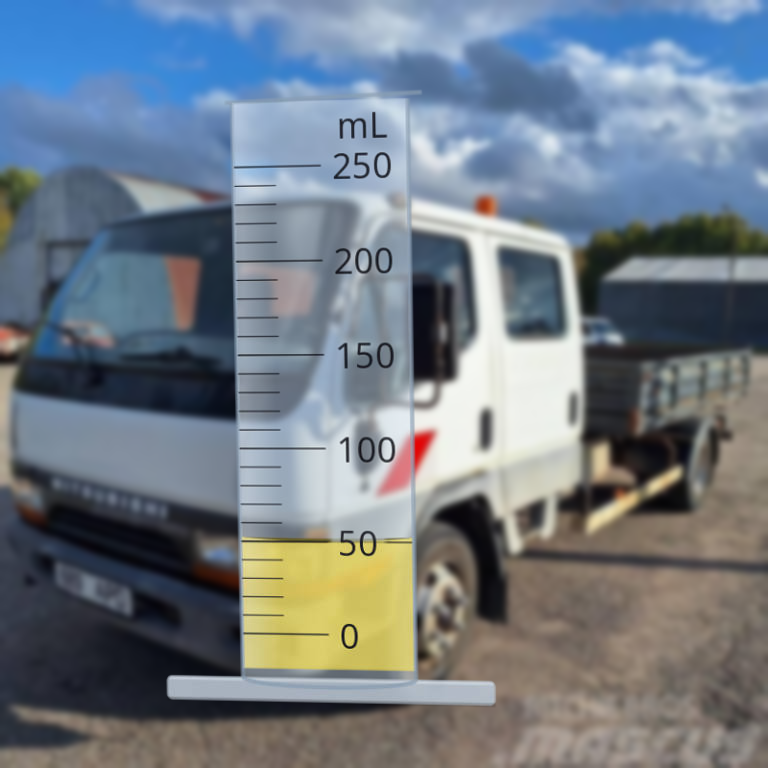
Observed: 50 (mL)
